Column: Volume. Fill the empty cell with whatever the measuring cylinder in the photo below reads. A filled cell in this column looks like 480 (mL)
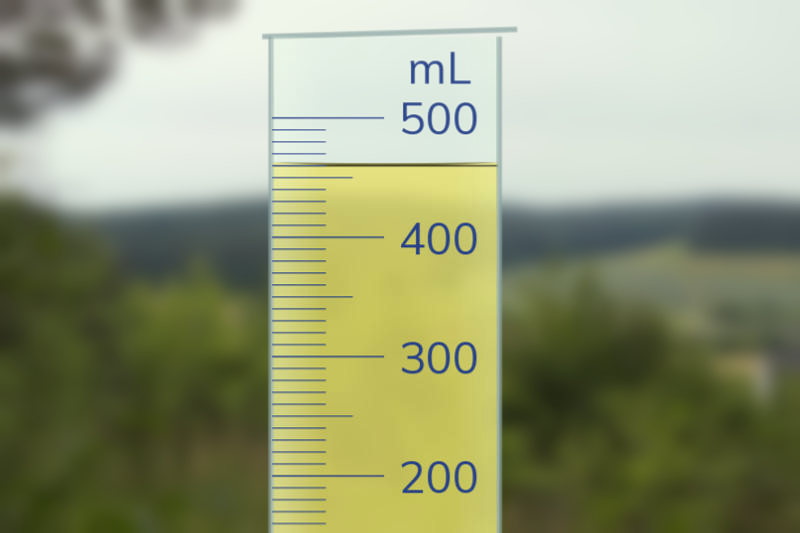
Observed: 460 (mL)
